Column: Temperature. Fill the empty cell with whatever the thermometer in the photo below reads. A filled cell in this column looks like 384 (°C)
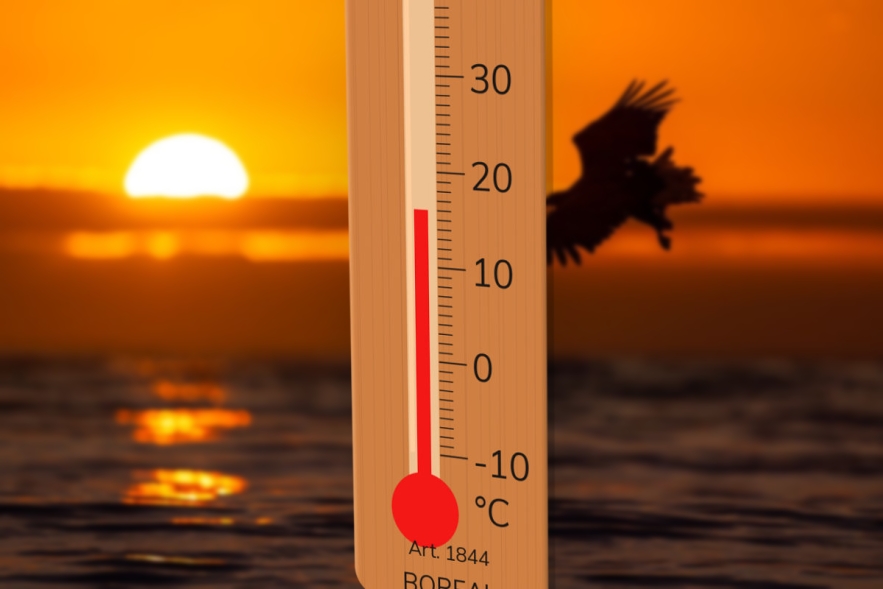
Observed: 16 (°C)
